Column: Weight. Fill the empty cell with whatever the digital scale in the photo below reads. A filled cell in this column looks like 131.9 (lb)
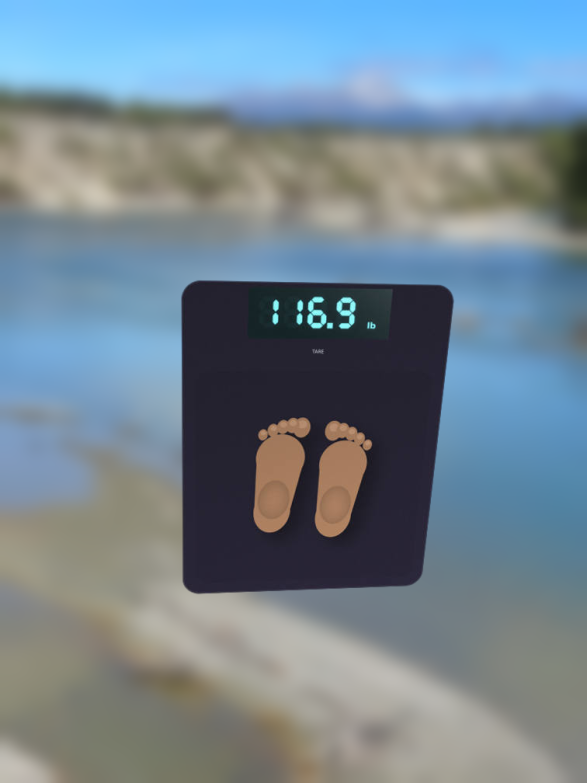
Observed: 116.9 (lb)
